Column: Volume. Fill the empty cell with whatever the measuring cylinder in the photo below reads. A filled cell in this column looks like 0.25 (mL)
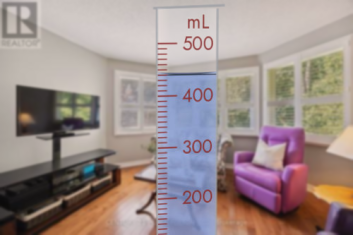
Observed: 440 (mL)
